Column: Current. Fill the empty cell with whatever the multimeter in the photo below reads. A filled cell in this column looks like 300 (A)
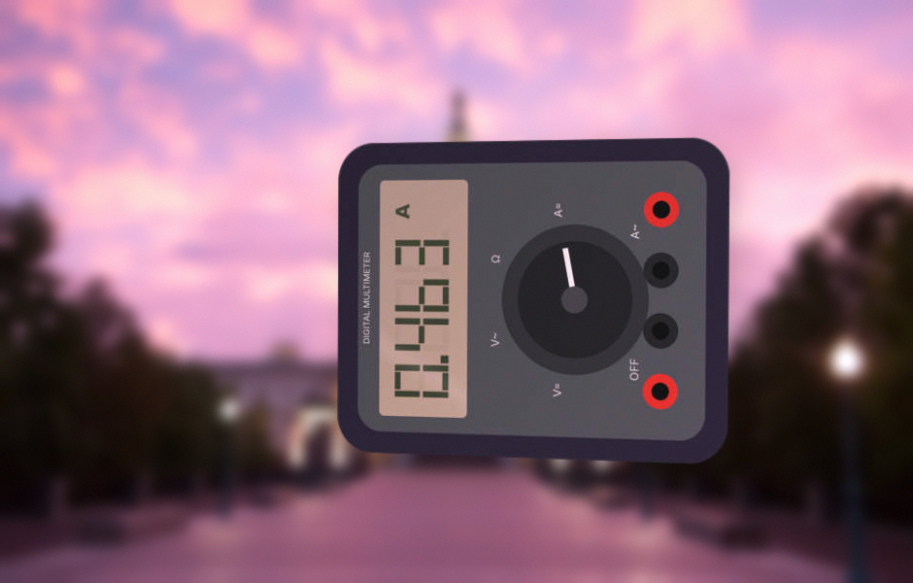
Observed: 0.463 (A)
